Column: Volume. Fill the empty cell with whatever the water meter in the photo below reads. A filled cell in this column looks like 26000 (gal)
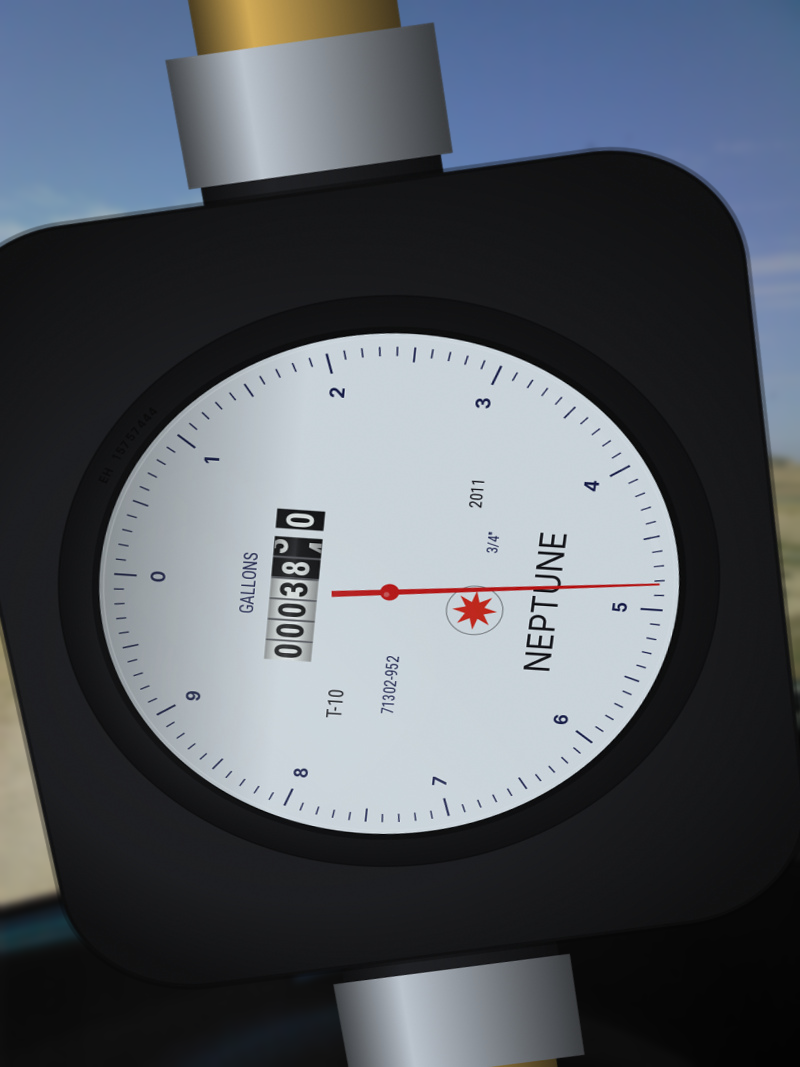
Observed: 3834.8 (gal)
